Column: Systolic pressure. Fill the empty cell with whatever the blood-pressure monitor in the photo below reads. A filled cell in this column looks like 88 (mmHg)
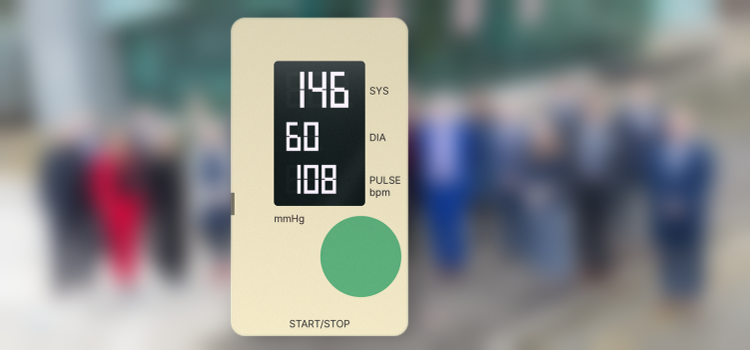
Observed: 146 (mmHg)
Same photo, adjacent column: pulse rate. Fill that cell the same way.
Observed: 108 (bpm)
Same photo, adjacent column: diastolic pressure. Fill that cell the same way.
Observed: 60 (mmHg)
